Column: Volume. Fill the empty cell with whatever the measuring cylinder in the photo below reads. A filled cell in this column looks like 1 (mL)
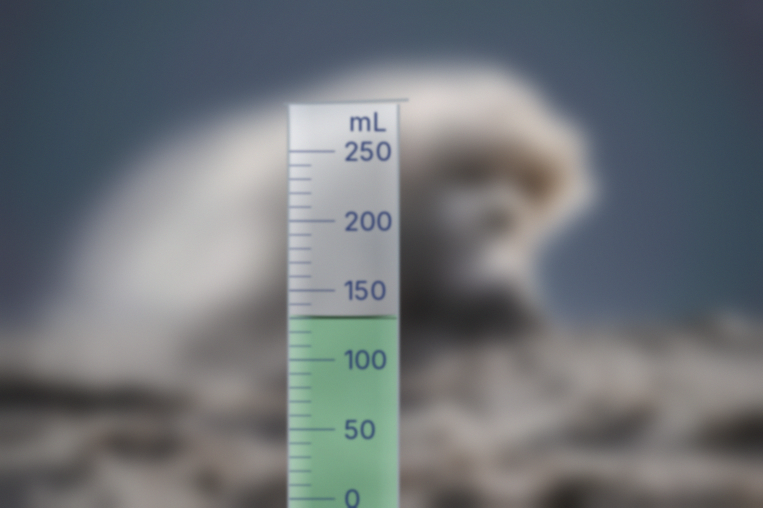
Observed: 130 (mL)
